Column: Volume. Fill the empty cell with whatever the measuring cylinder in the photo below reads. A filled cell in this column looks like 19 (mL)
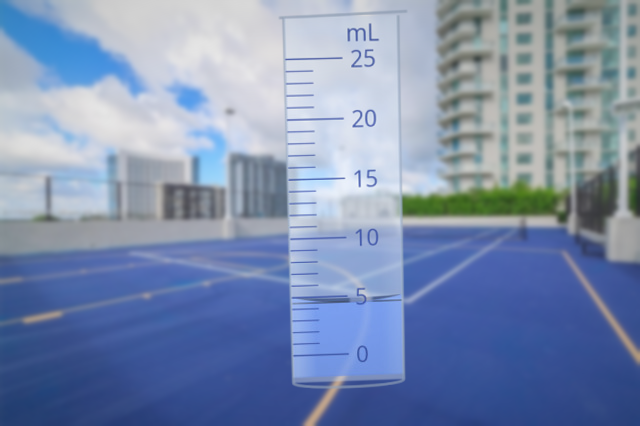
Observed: 4.5 (mL)
